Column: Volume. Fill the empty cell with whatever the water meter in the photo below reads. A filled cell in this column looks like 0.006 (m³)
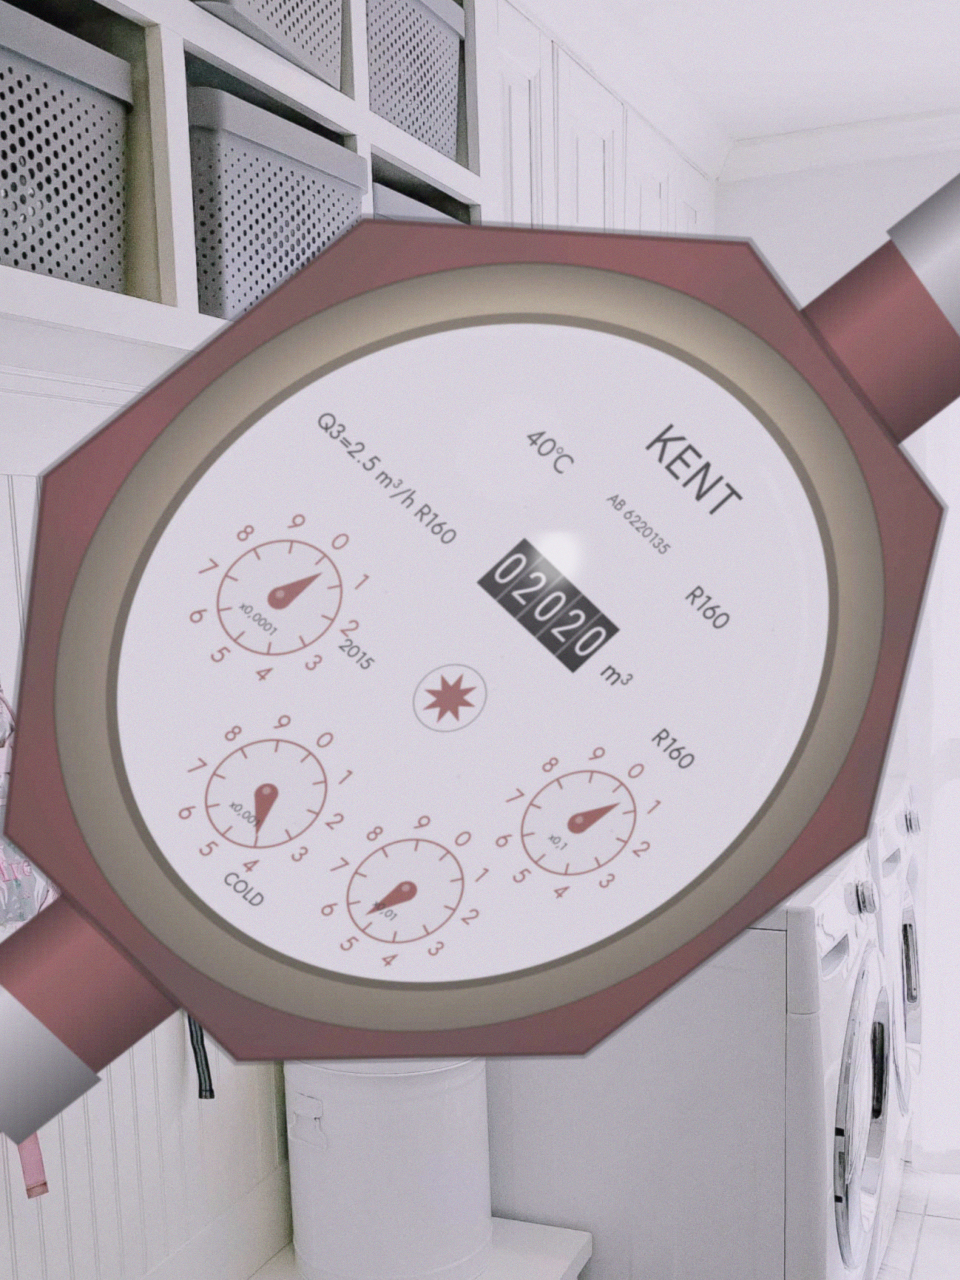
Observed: 2020.0540 (m³)
